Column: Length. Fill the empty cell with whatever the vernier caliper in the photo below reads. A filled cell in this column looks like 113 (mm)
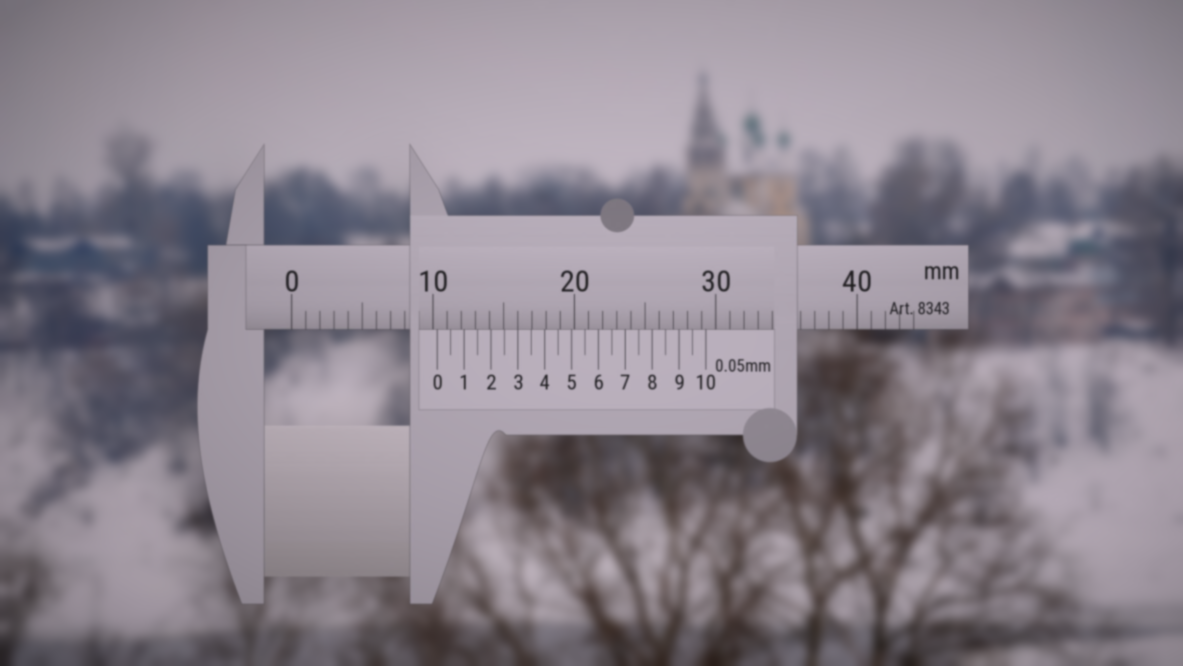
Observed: 10.3 (mm)
